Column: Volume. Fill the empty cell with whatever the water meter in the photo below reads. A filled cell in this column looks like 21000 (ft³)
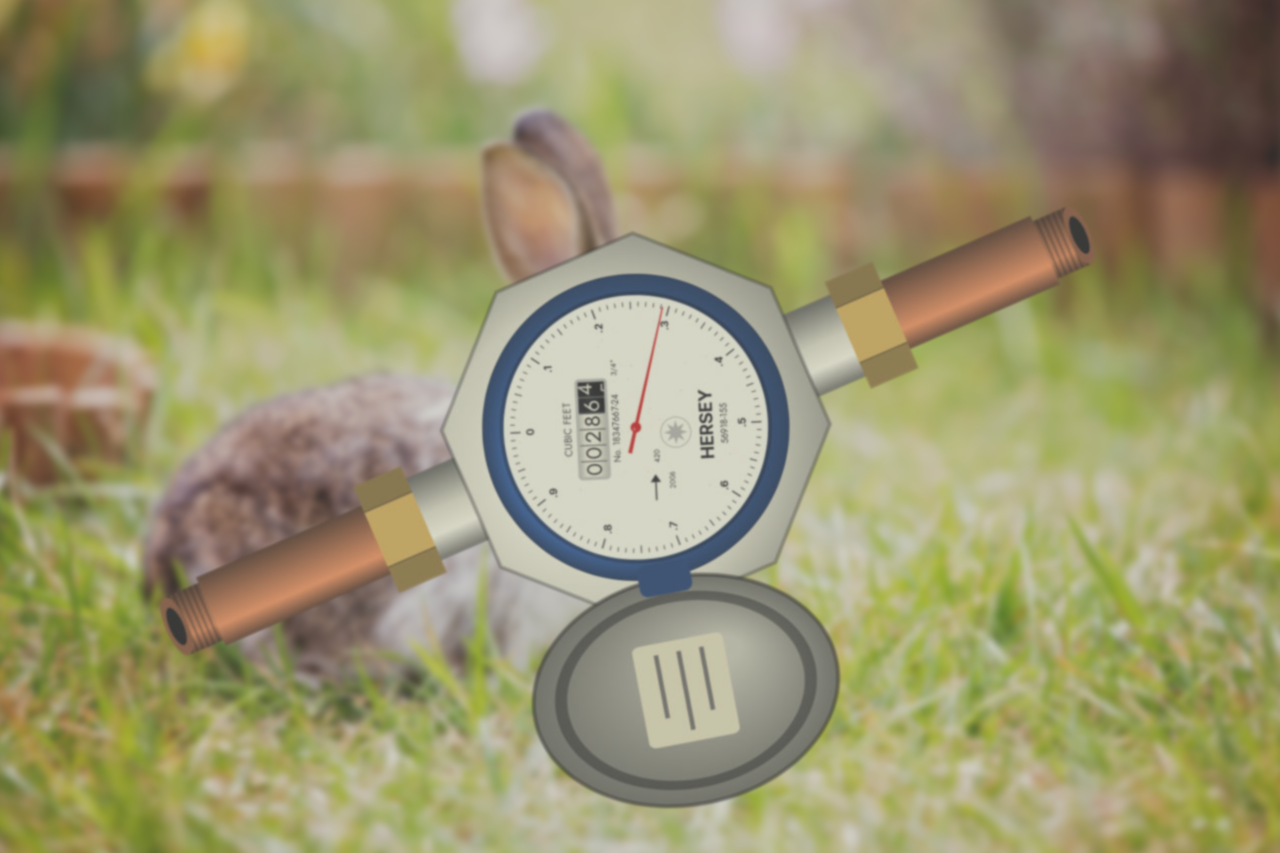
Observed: 2864.29 (ft³)
